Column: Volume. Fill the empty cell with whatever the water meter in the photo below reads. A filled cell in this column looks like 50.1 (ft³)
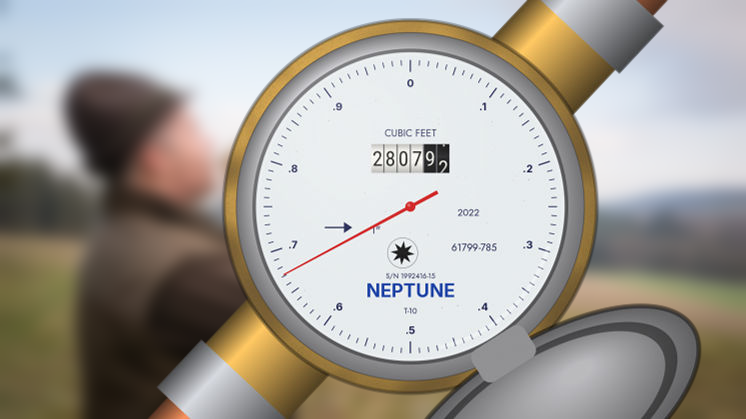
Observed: 280791.67 (ft³)
